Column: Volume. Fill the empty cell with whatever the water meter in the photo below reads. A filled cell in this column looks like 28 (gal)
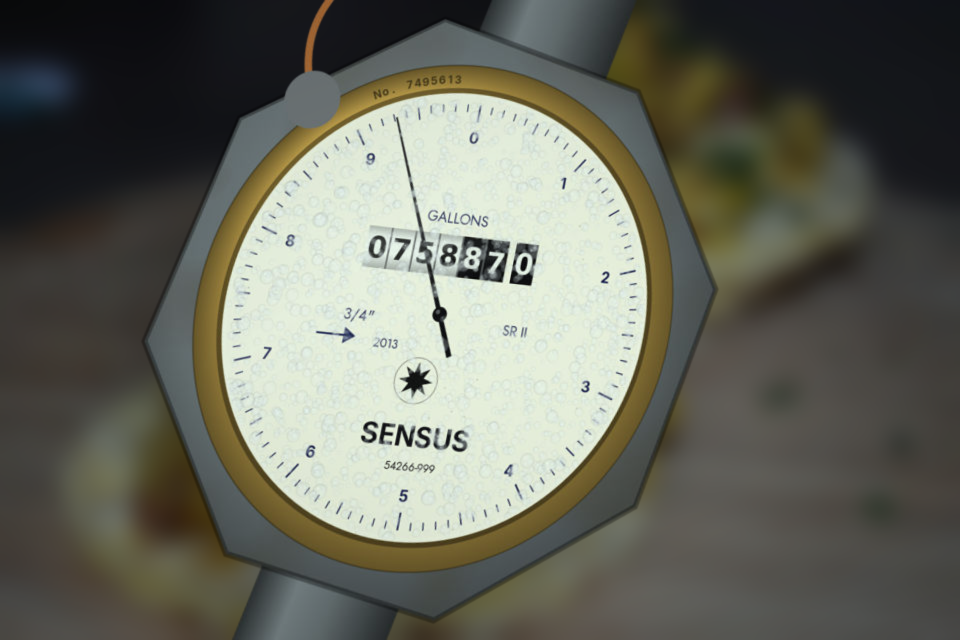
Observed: 758869.3 (gal)
